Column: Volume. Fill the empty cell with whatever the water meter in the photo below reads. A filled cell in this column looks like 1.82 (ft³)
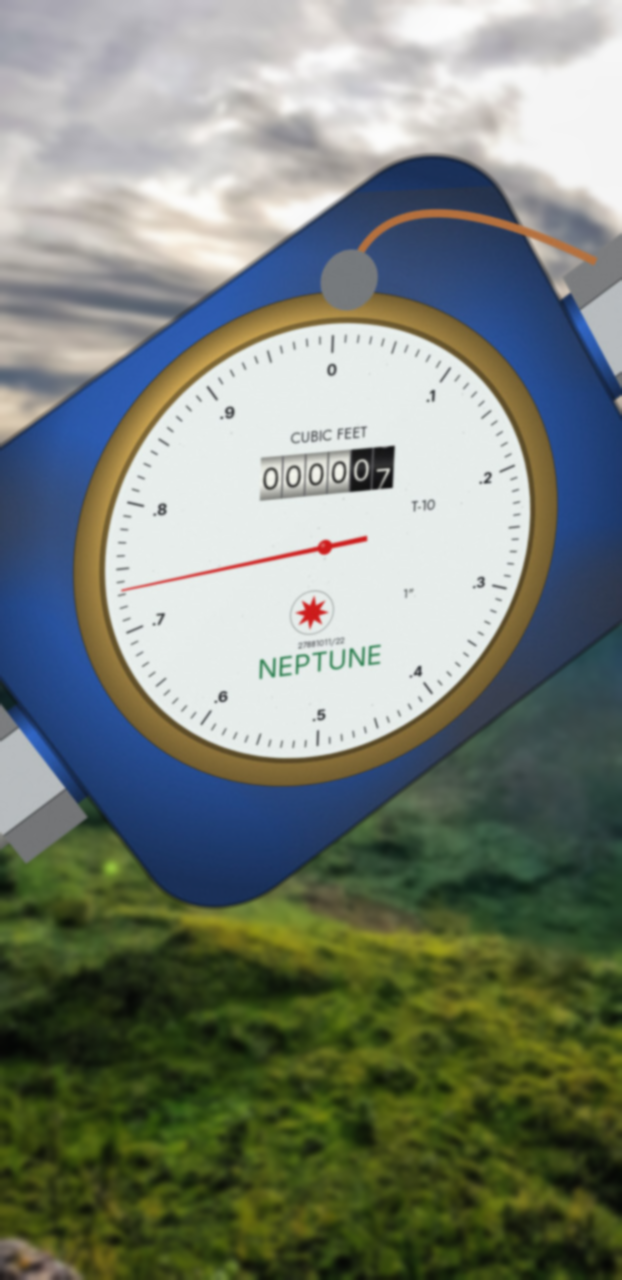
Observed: 6.73 (ft³)
